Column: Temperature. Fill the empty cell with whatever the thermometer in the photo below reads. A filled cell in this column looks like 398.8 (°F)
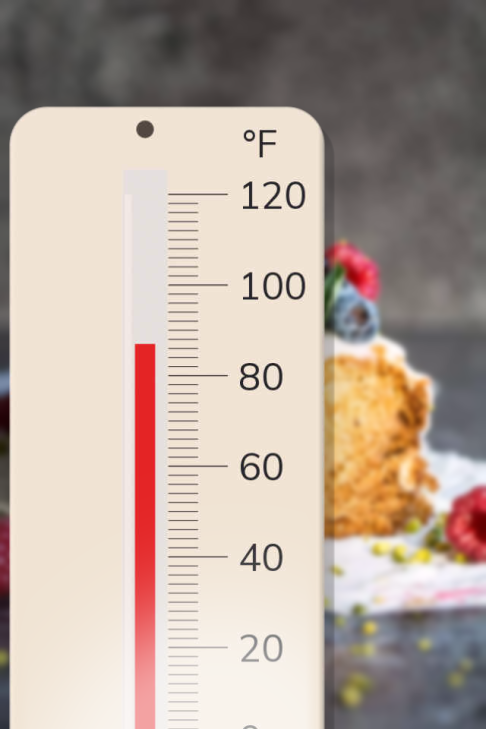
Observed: 87 (°F)
